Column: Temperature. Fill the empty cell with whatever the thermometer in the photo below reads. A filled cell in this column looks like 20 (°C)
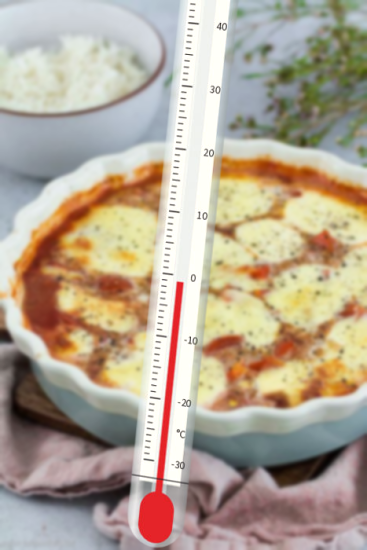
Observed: -1 (°C)
